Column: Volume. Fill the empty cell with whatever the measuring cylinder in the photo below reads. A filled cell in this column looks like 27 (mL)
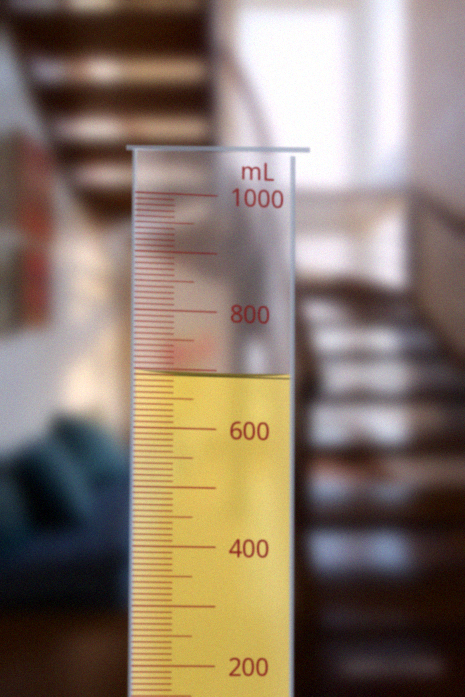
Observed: 690 (mL)
